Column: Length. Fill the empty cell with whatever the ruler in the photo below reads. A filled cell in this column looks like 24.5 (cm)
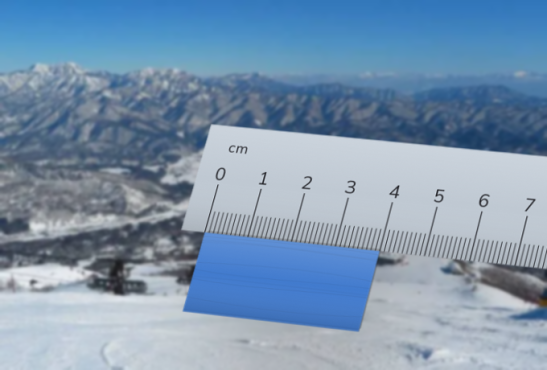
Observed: 4 (cm)
